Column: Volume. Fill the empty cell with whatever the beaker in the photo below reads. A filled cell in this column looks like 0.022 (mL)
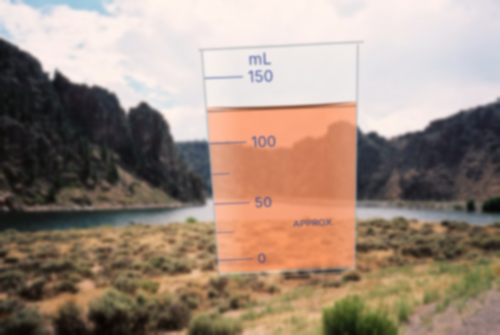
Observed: 125 (mL)
